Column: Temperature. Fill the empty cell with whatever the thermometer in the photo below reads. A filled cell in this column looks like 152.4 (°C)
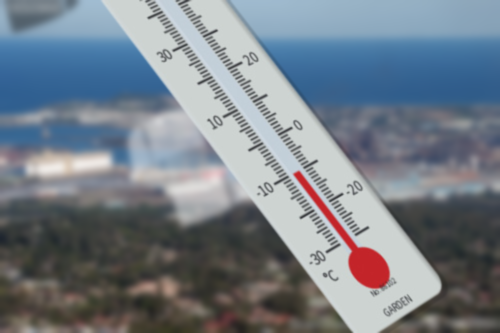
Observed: -10 (°C)
